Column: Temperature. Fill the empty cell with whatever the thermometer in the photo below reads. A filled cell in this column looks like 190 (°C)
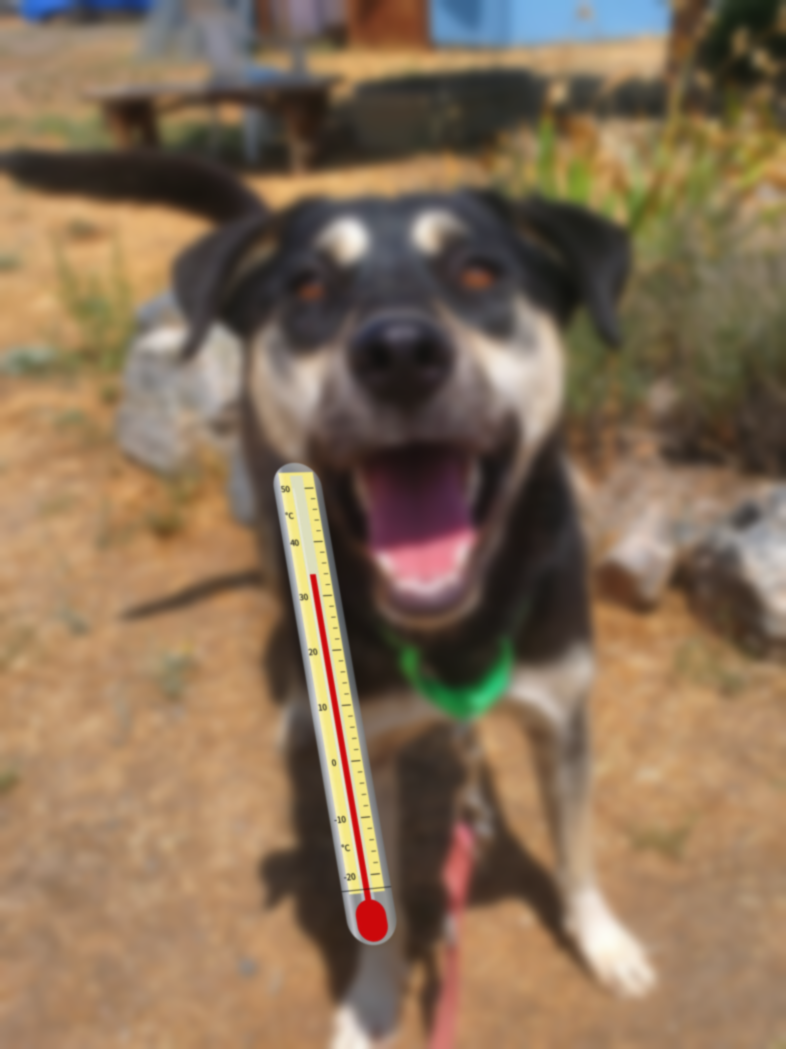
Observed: 34 (°C)
